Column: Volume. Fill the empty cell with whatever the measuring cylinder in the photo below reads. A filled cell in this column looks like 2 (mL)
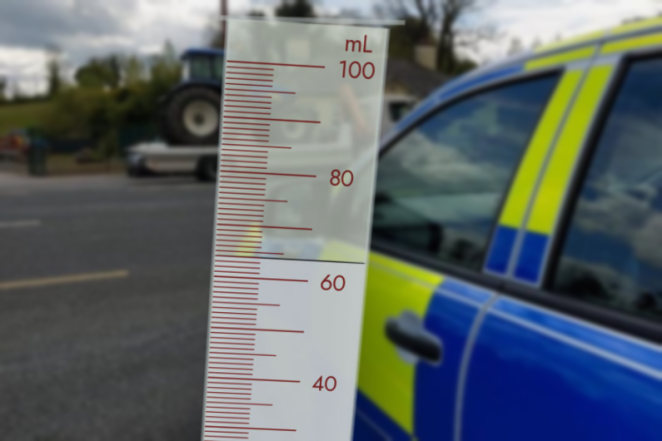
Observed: 64 (mL)
